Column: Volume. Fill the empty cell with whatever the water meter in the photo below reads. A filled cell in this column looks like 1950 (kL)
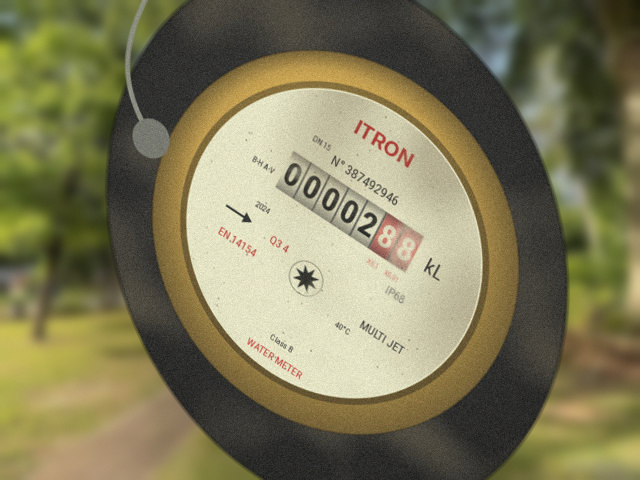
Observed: 2.88 (kL)
